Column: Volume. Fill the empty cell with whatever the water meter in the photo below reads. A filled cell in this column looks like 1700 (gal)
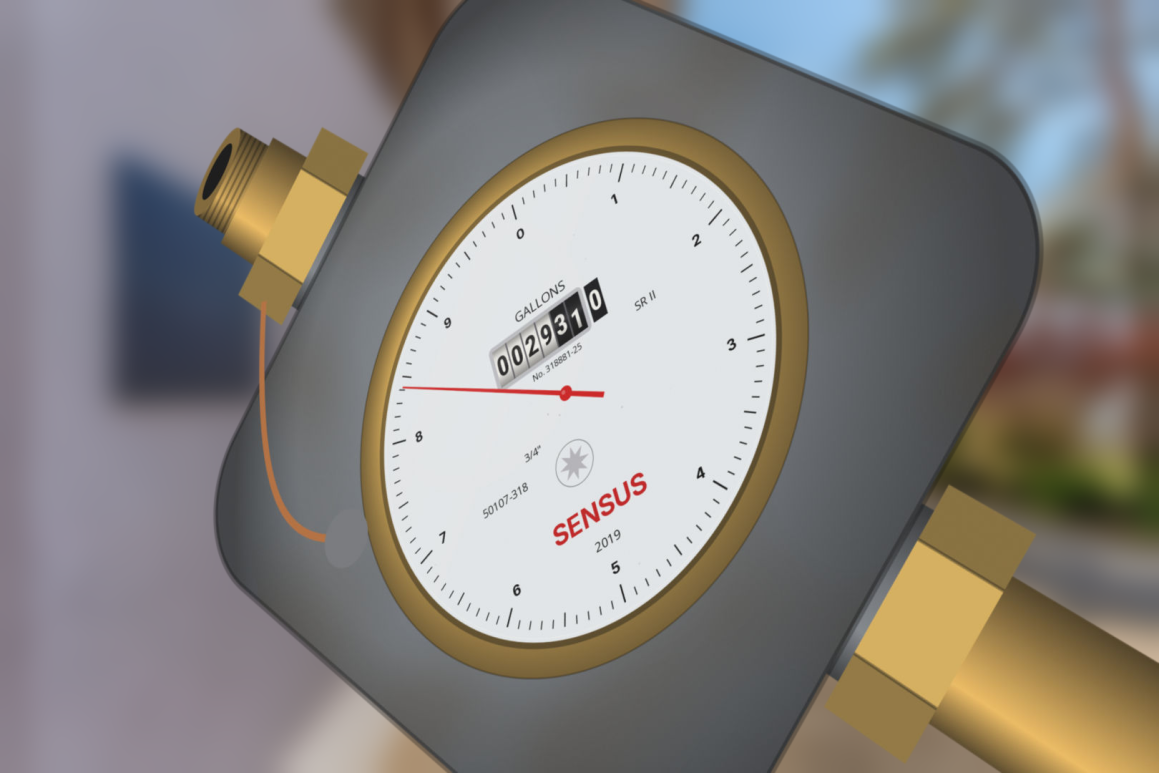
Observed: 29308.4 (gal)
